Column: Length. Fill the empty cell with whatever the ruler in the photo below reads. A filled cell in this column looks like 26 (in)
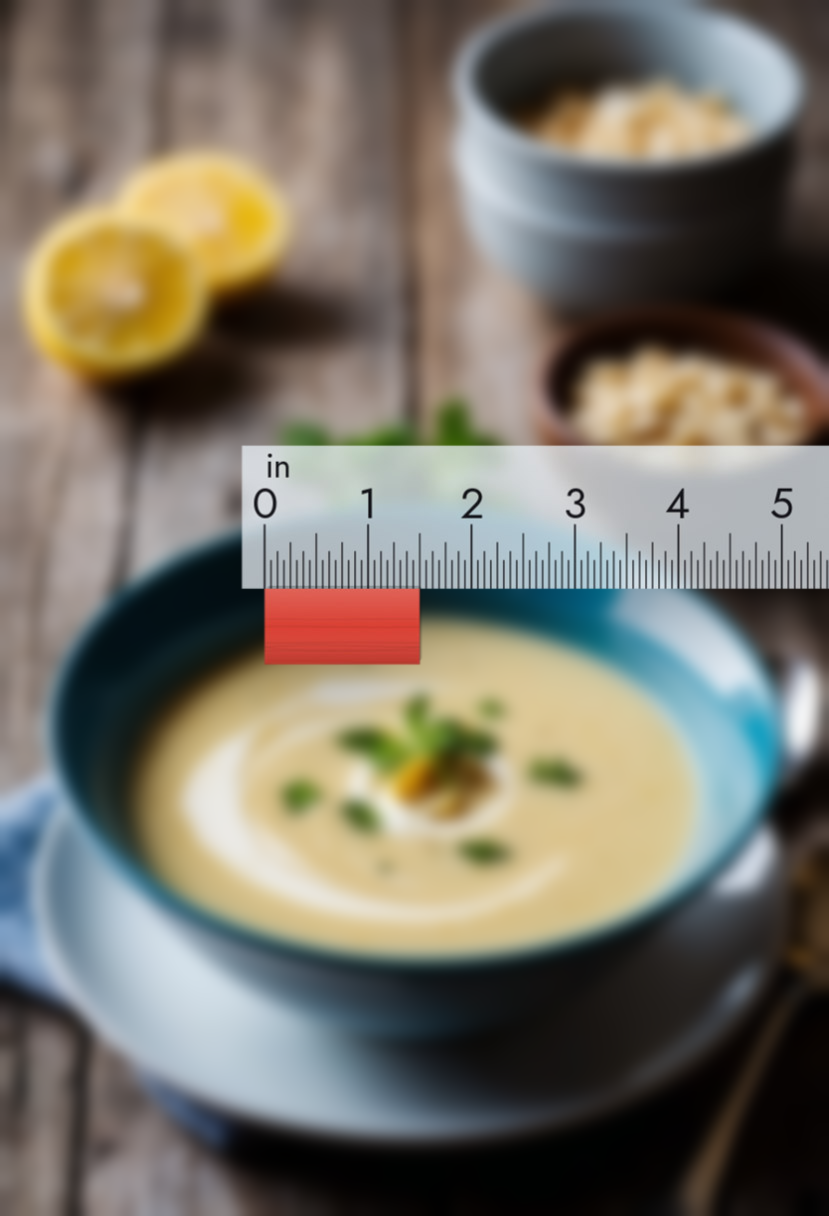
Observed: 1.5 (in)
